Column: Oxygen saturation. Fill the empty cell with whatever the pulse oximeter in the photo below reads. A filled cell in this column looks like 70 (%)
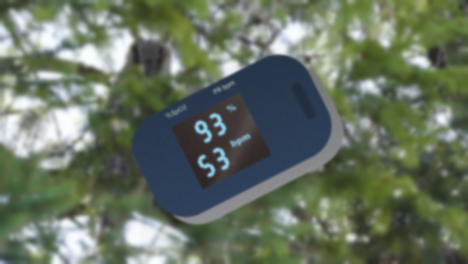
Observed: 93 (%)
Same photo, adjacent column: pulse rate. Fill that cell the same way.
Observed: 53 (bpm)
